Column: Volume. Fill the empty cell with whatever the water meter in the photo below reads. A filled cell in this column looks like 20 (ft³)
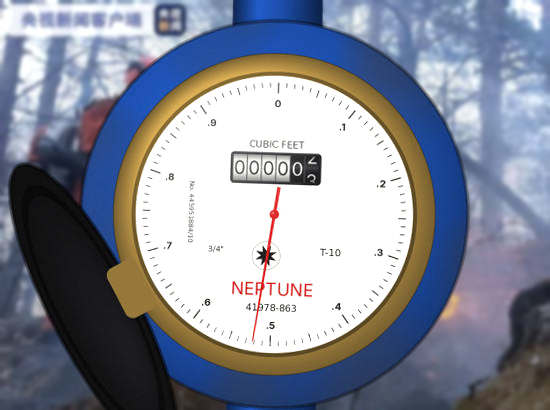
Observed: 2.52 (ft³)
